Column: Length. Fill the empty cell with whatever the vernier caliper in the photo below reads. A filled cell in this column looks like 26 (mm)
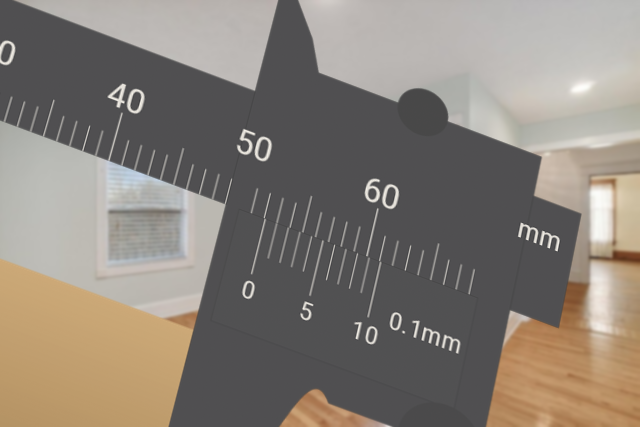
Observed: 52.1 (mm)
